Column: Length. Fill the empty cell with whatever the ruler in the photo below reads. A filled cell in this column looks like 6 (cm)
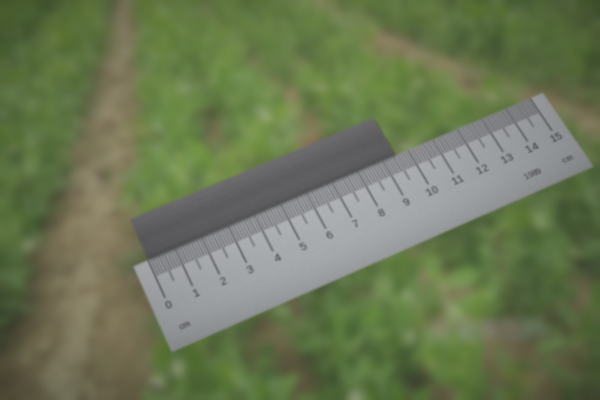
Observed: 9.5 (cm)
